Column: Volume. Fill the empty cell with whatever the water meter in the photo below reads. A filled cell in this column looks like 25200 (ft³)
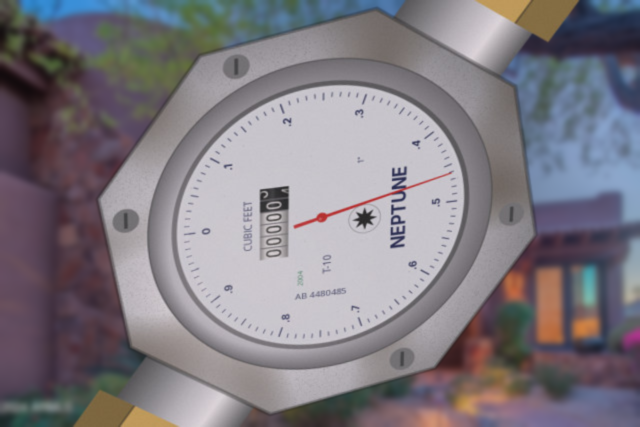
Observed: 3.46 (ft³)
